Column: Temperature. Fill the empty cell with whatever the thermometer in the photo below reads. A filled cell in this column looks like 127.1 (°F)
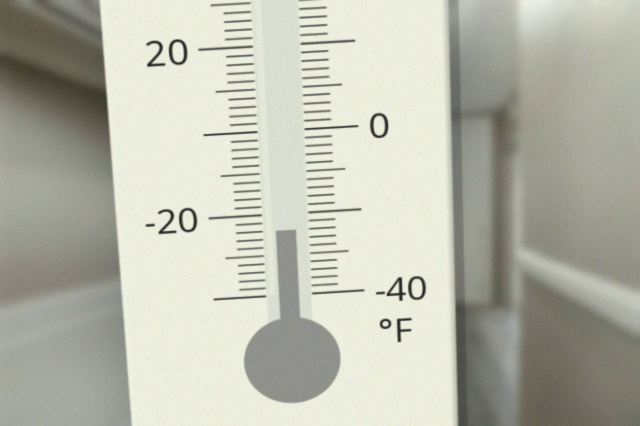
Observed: -24 (°F)
